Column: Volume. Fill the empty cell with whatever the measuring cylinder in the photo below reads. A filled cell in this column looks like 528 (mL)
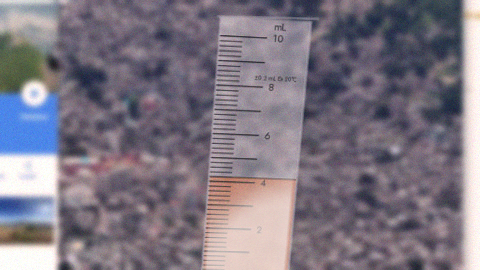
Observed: 4.2 (mL)
